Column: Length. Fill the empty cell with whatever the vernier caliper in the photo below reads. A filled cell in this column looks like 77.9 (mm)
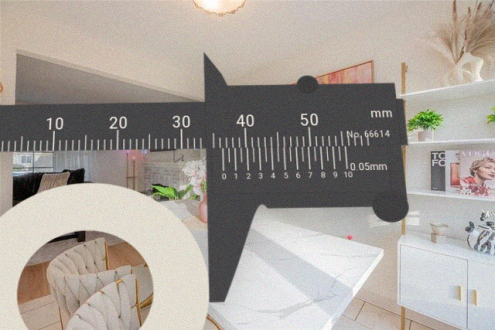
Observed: 36.4 (mm)
